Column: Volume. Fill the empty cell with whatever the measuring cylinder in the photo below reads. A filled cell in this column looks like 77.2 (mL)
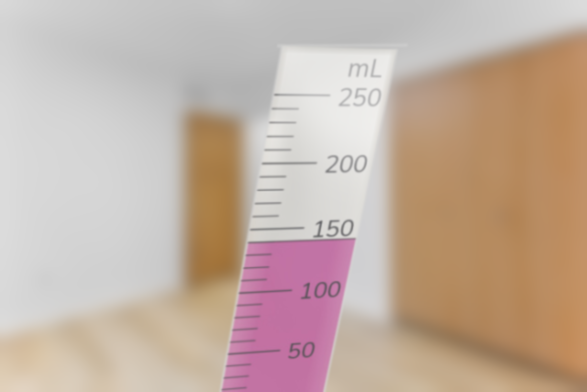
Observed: 140 (mL)
